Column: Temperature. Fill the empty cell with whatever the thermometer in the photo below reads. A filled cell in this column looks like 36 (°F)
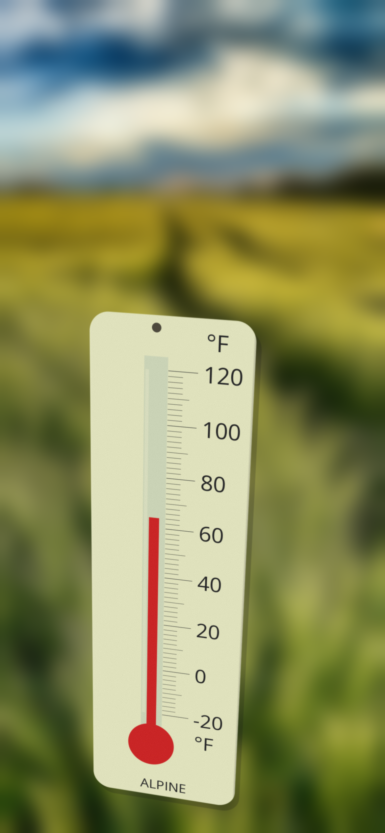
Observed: 64 (°F)
